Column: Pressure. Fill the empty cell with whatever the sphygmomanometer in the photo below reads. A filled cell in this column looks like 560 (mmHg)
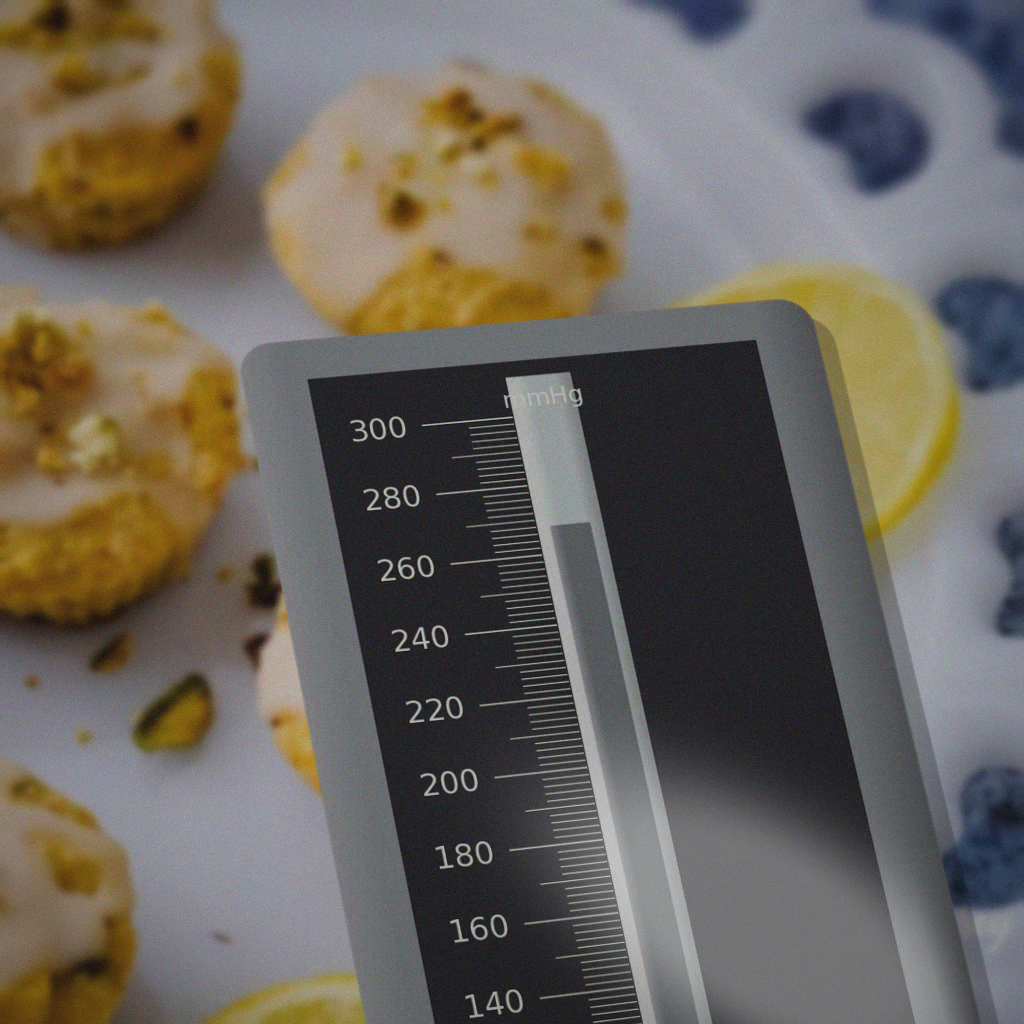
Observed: 268 (mmHg)
